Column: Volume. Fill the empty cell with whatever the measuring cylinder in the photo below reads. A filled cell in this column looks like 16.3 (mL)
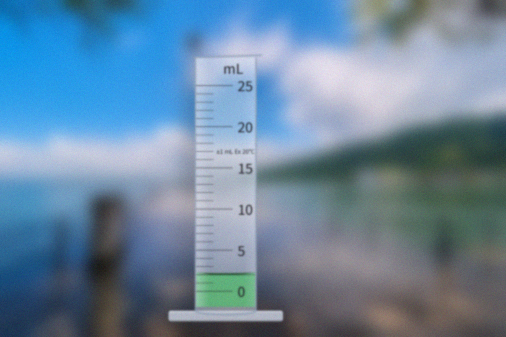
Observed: 2 (mL)
